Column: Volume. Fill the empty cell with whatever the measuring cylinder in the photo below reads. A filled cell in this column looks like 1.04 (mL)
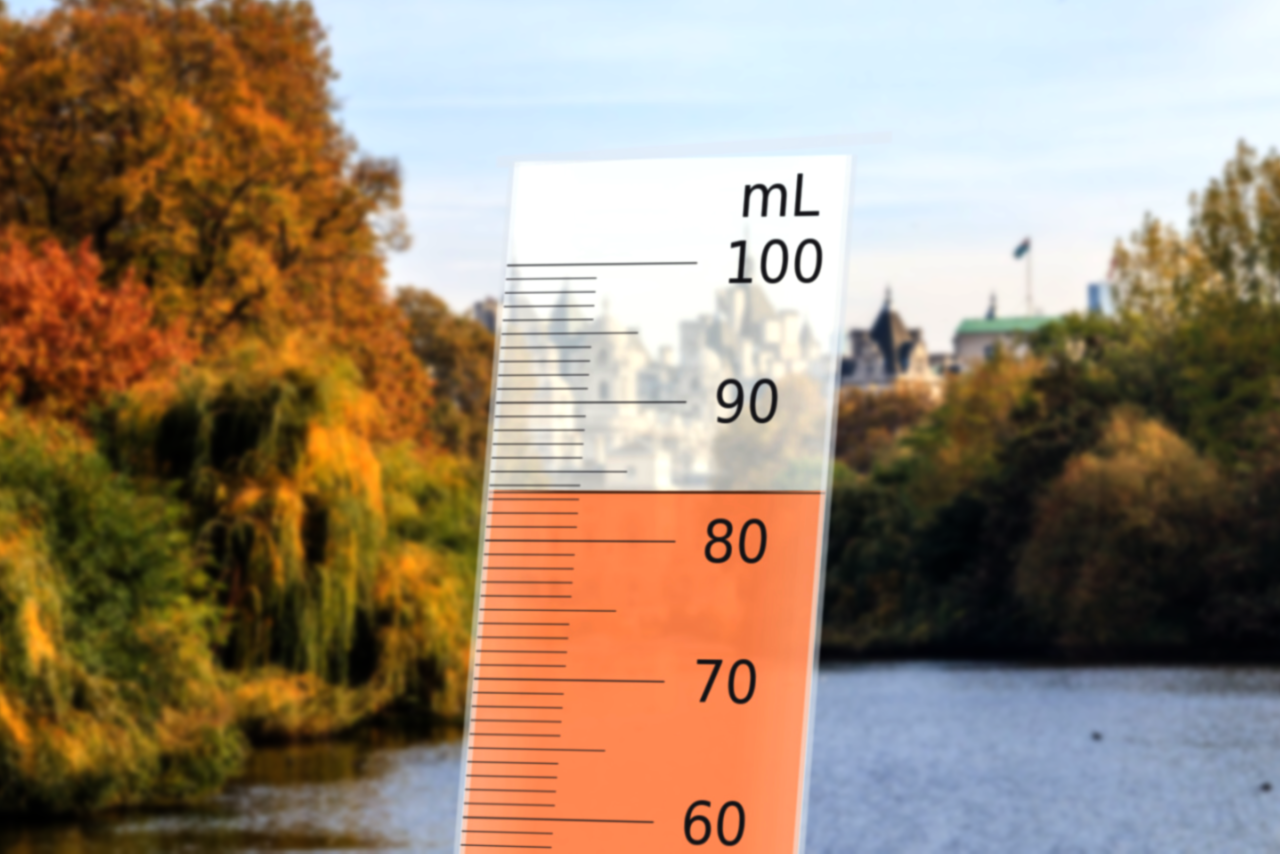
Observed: 83.5 (mL)
